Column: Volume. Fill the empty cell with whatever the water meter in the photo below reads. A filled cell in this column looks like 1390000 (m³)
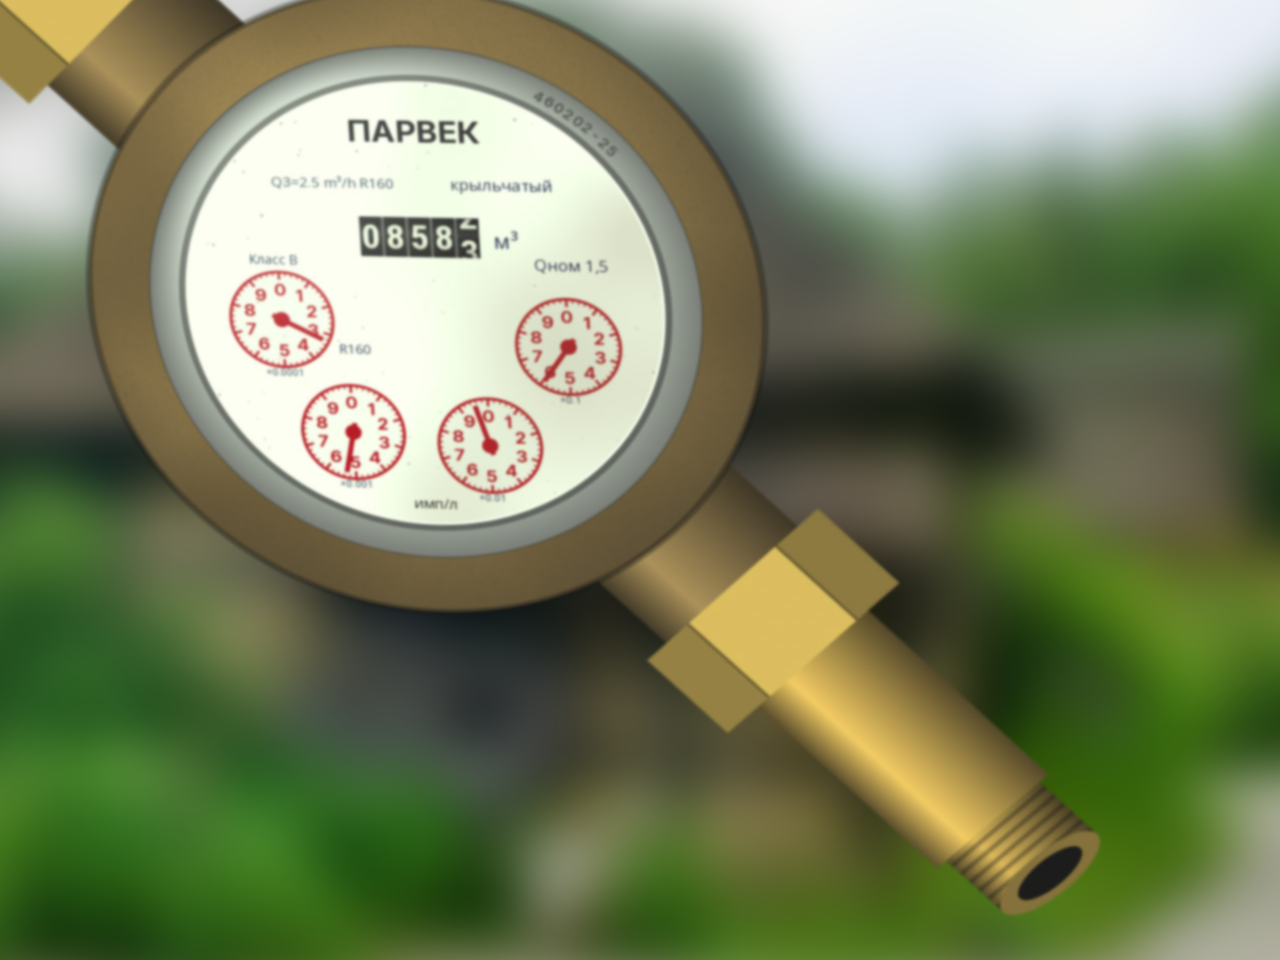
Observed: 8582.5953 (m³)
